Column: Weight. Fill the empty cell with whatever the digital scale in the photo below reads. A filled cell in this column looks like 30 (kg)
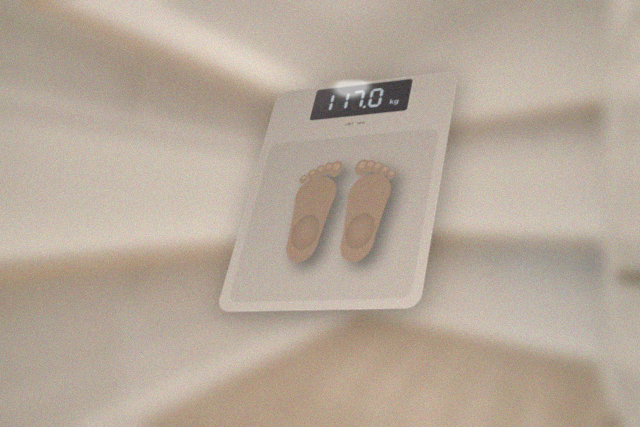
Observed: 117.0 (kg)
